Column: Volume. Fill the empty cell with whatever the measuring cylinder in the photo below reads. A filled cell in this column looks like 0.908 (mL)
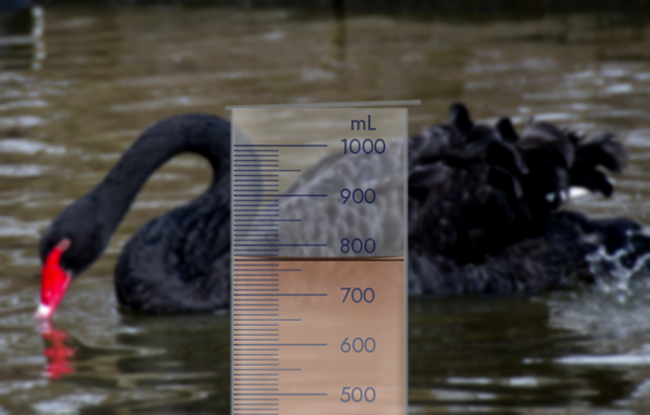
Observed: 770 (mL)
